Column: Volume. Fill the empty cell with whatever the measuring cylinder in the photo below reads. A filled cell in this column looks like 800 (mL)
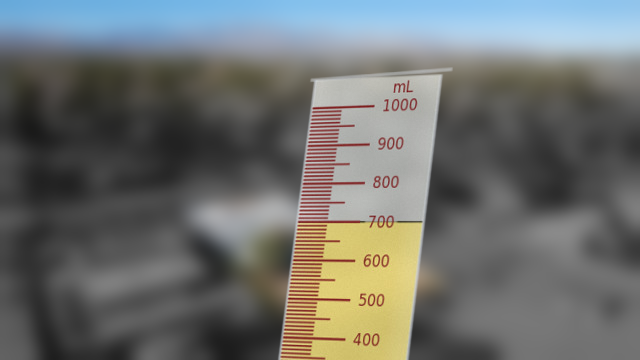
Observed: 700 (mL)
